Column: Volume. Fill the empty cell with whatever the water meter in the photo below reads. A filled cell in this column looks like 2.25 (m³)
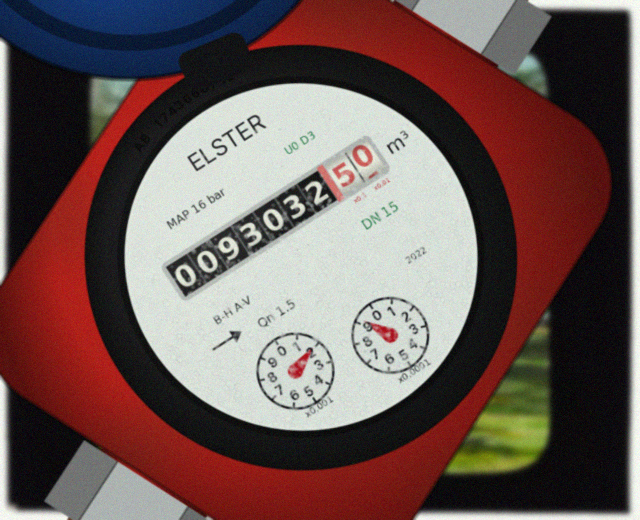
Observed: 93032.5019 (m³)
